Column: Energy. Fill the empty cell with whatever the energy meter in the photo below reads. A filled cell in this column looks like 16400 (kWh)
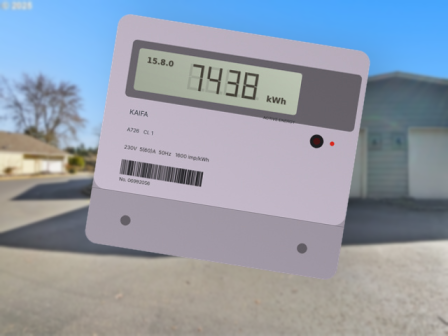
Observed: 7438 (kWh)
